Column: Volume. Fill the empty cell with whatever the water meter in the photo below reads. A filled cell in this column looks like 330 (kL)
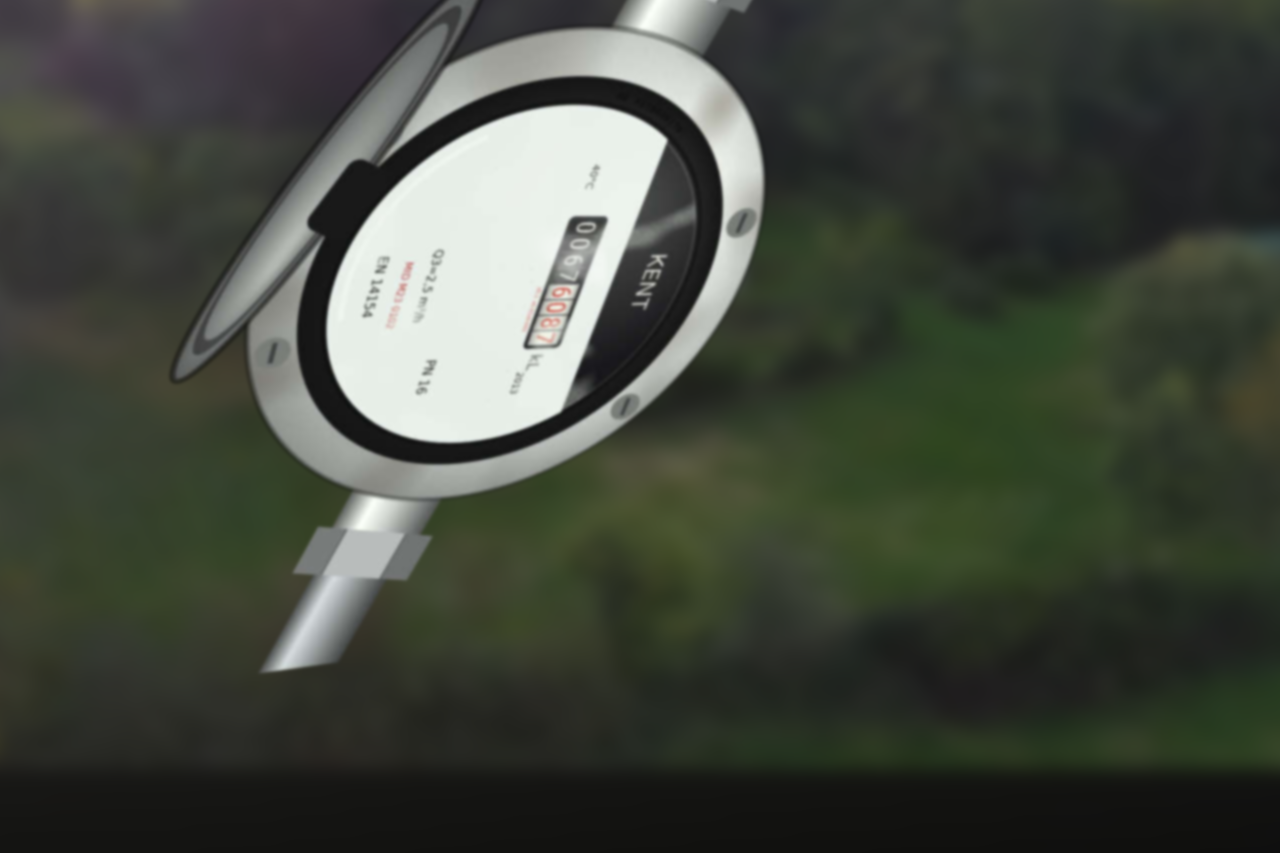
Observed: 67.6087 (kL)
